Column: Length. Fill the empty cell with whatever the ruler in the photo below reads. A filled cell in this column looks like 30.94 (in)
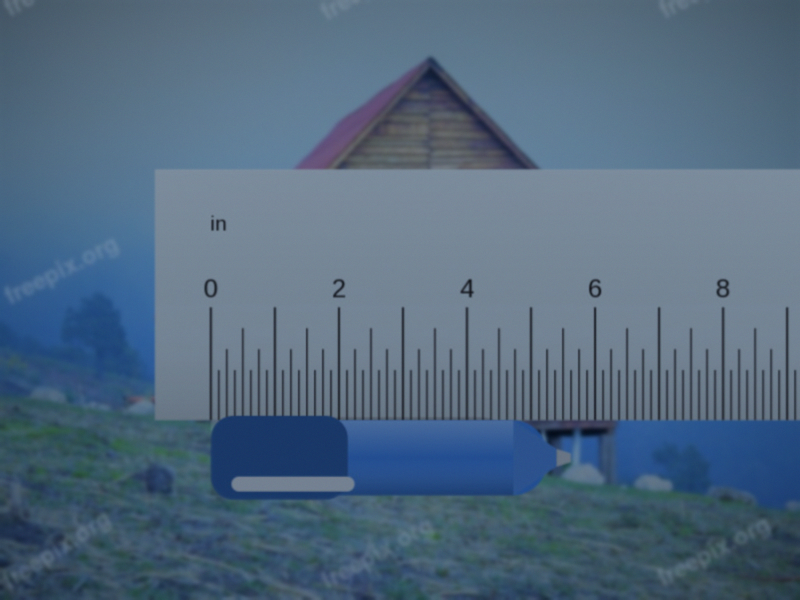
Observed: 5.625 (in)
